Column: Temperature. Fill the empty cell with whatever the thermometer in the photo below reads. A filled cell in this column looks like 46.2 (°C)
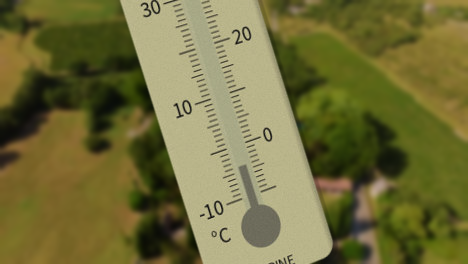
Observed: -4 (°C)
